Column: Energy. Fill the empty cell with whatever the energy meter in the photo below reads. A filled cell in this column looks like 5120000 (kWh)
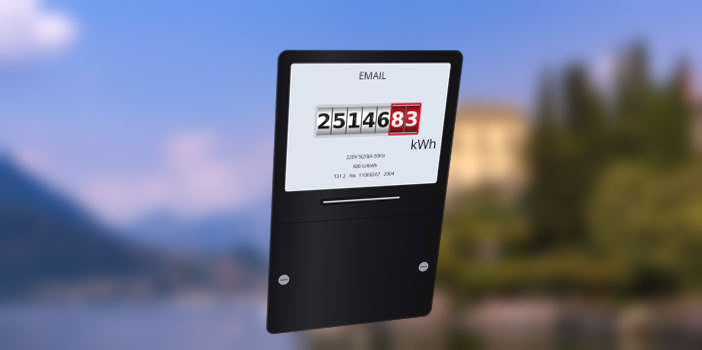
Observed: 25146.83 (kWh)
